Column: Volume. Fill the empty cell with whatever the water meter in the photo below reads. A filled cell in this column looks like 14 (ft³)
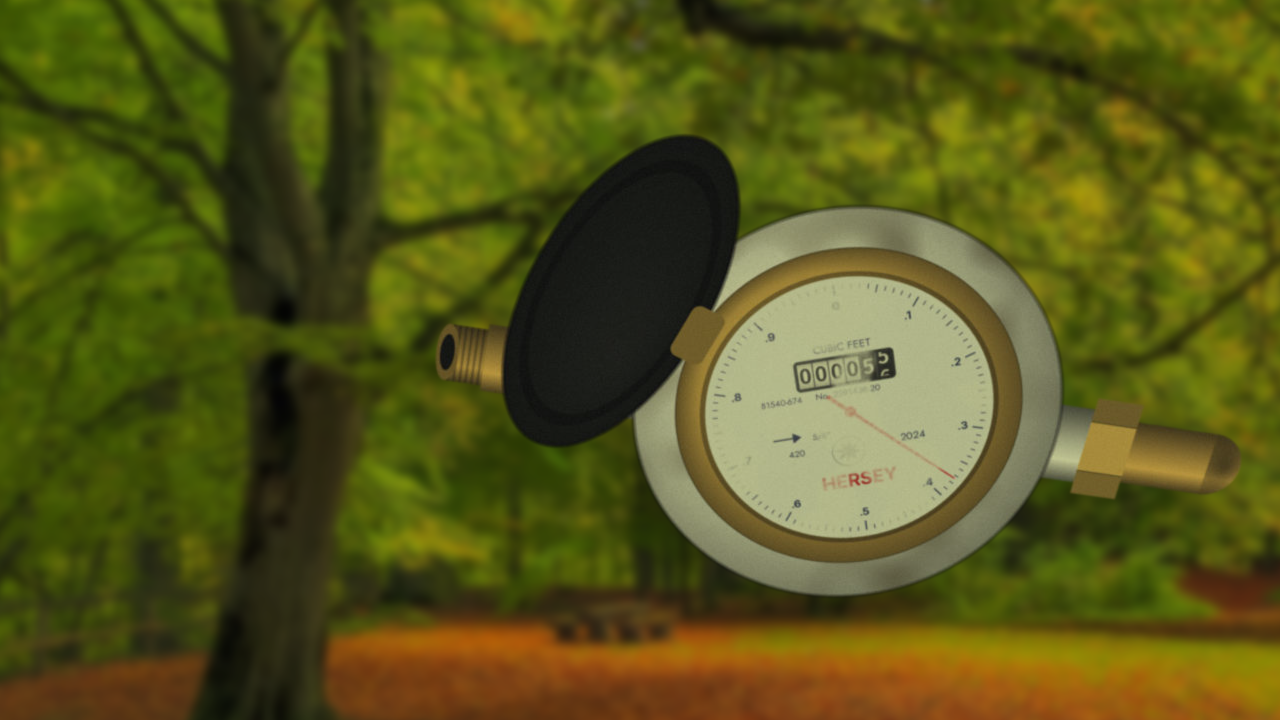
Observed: 55.37 (ft³)
